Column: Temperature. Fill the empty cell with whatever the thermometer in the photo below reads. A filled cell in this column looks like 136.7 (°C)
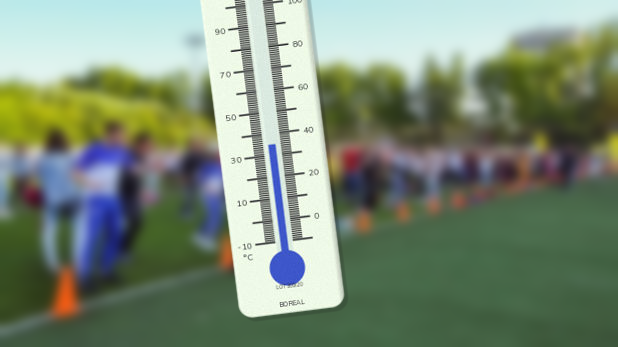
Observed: 35 (°C)
